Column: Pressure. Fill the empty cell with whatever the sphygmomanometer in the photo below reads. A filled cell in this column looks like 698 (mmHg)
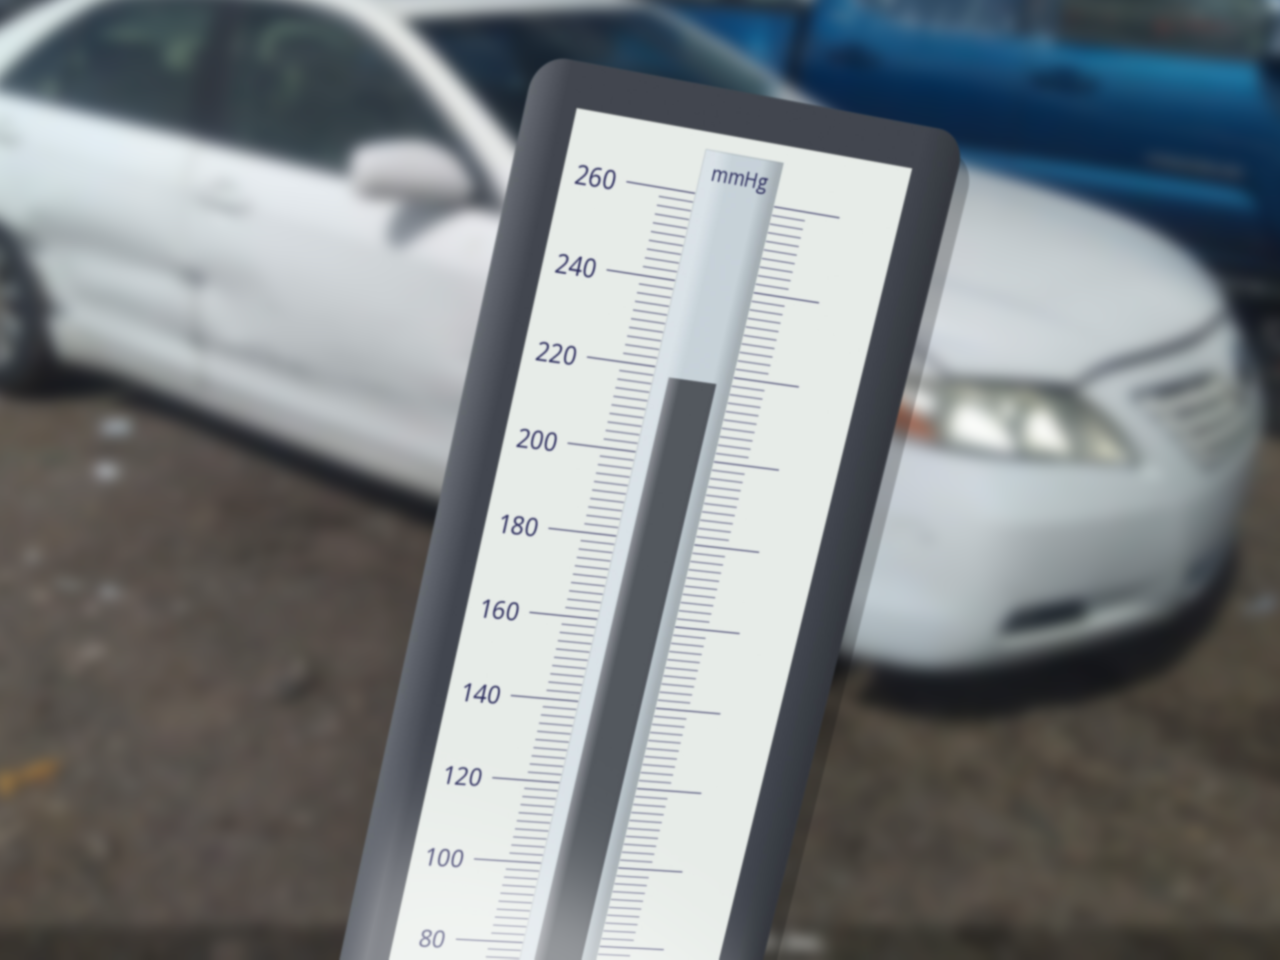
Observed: 218 (mmHg)
